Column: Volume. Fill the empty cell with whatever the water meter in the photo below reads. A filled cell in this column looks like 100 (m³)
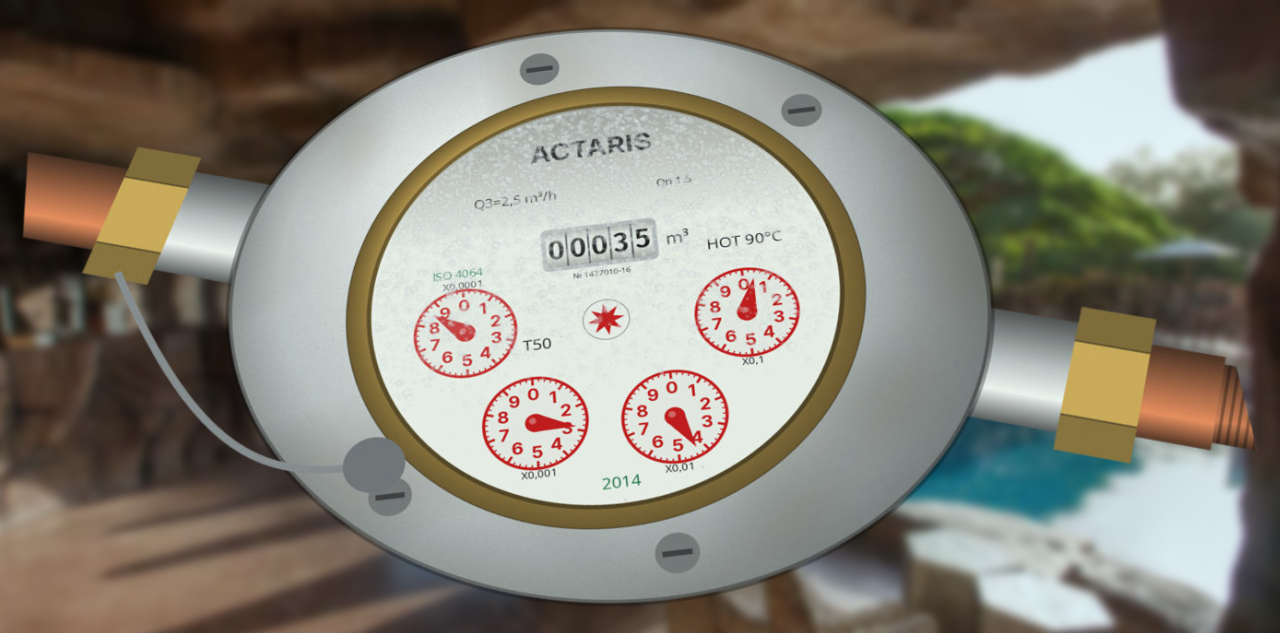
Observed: 35.0428 (m³)
